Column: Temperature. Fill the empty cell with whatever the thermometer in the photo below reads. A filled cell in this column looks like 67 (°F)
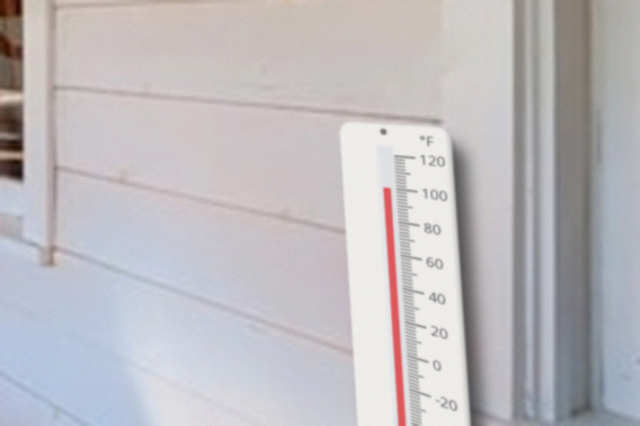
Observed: 100 (°F)
